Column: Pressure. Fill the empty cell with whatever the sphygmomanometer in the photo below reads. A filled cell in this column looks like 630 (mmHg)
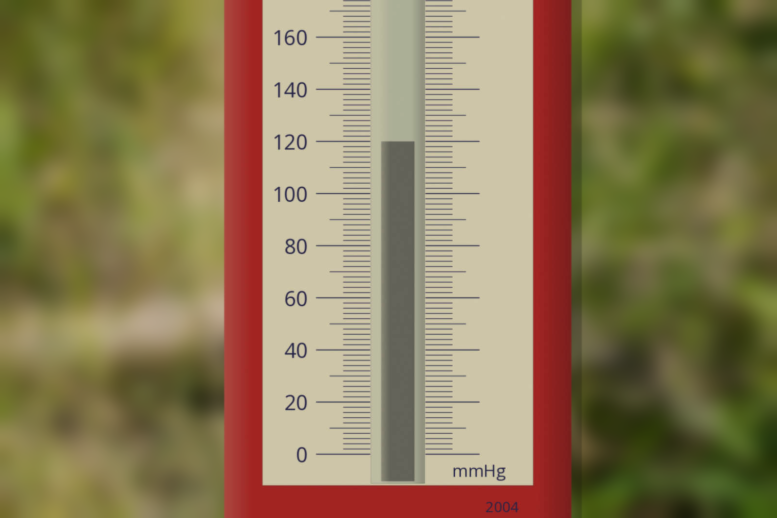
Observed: 120 (mmHg)
